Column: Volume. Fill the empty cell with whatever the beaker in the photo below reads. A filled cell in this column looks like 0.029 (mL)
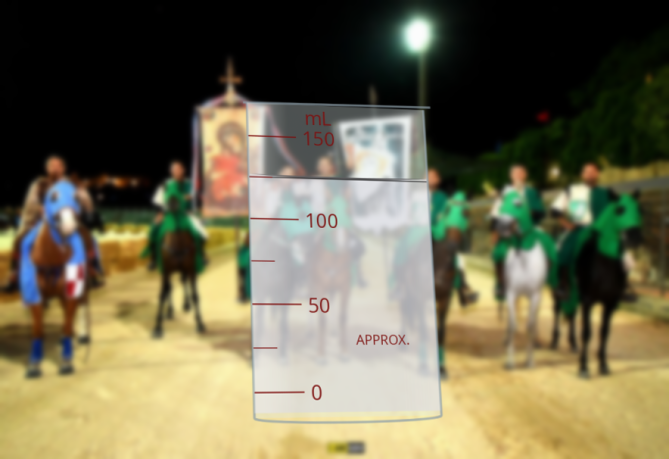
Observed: 125 (mL)
